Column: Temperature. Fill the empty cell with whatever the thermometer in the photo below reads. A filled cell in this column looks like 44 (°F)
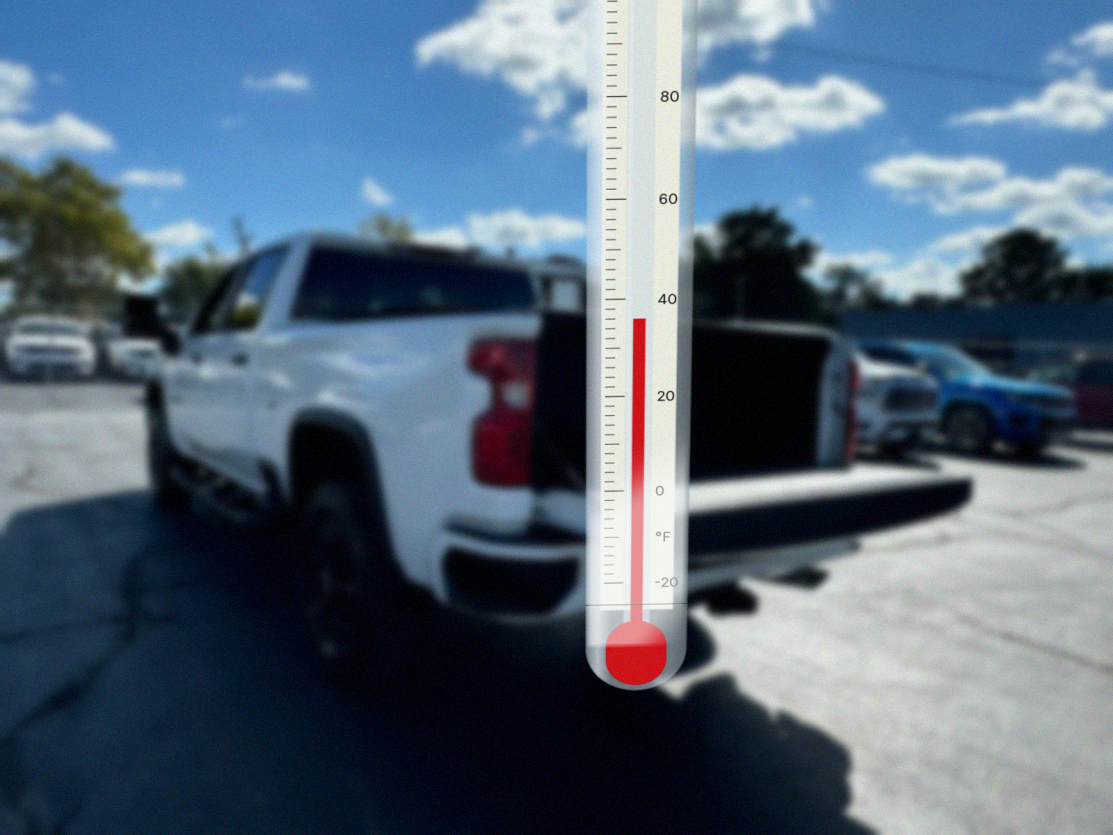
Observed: 36 (°F)
